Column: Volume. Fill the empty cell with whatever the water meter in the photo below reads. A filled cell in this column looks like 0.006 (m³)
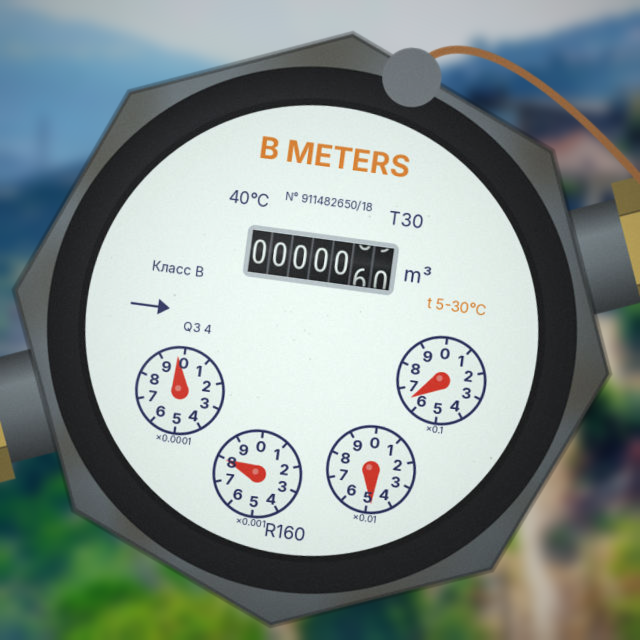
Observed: 59.6479 (m³)
